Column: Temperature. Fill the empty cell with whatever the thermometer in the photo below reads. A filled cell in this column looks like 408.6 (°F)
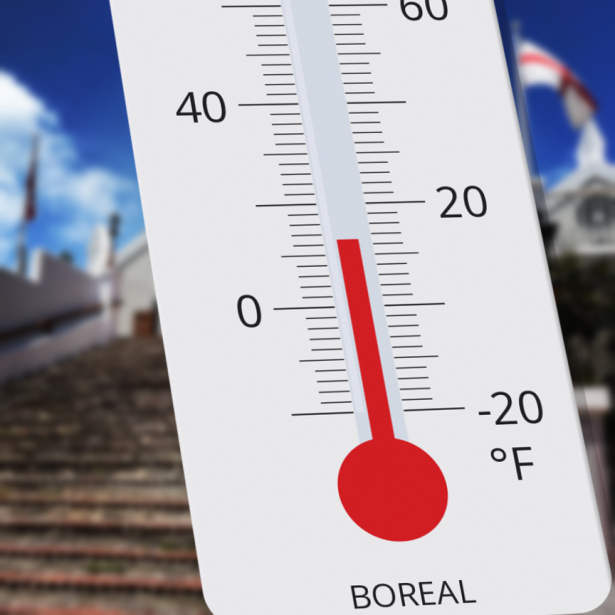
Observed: 13 (°F)
